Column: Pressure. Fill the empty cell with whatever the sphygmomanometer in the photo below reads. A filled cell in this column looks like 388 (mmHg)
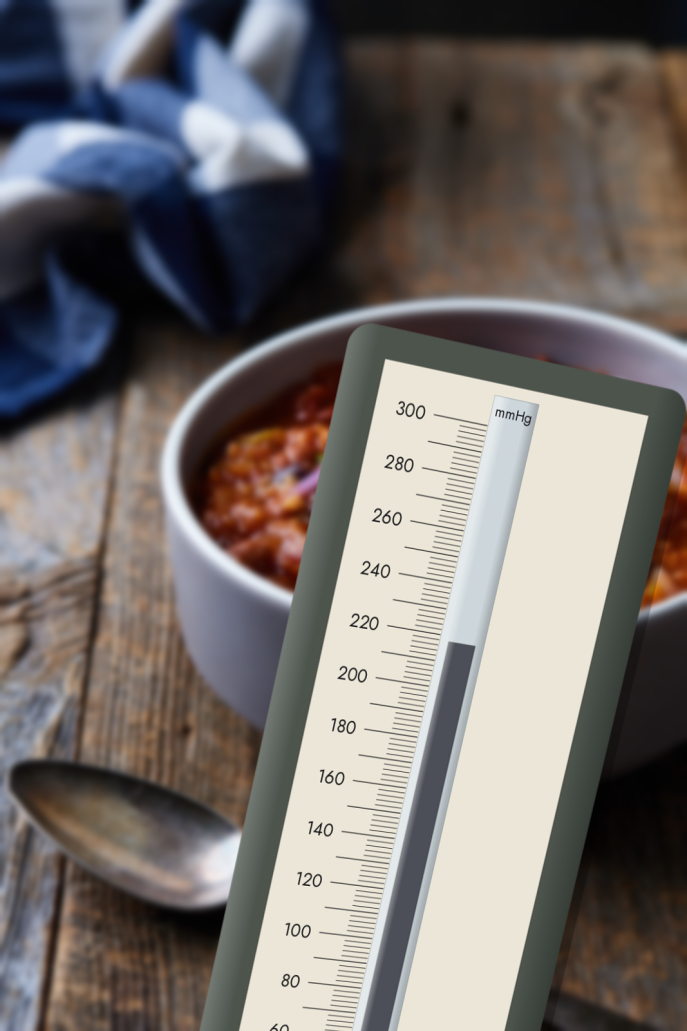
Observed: 218 (mmHg)
